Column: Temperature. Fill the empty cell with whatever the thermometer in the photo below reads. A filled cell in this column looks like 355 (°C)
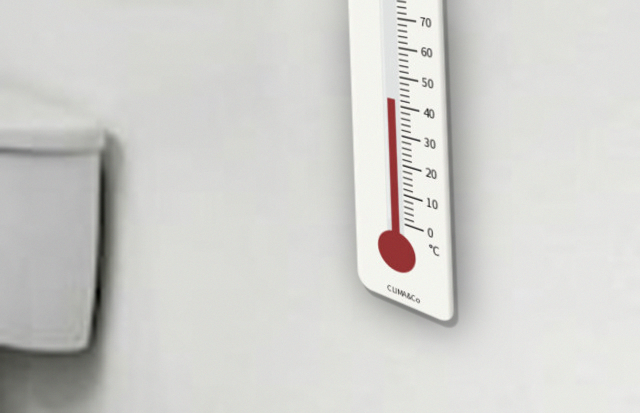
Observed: 42 (°C)
